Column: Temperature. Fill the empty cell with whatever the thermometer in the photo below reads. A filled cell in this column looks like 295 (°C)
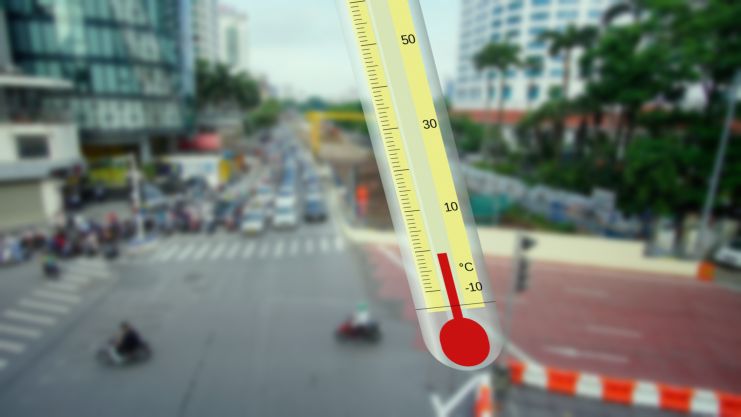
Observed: -1 (°C)
